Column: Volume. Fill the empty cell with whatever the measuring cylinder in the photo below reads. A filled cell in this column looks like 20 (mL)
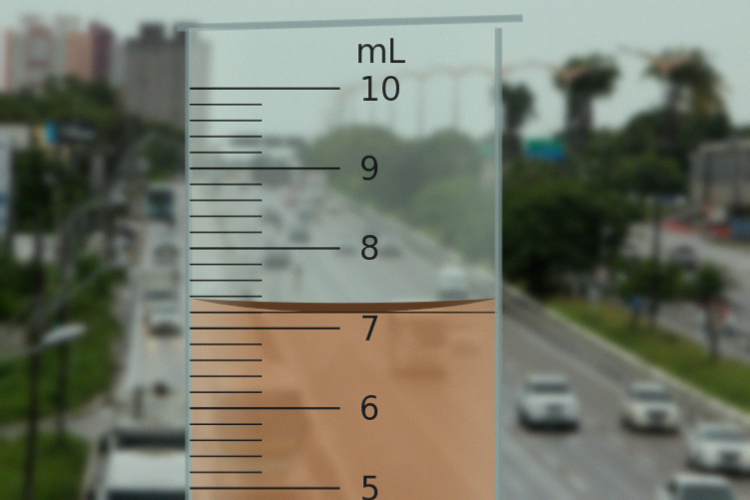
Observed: 7.2 (mL)
